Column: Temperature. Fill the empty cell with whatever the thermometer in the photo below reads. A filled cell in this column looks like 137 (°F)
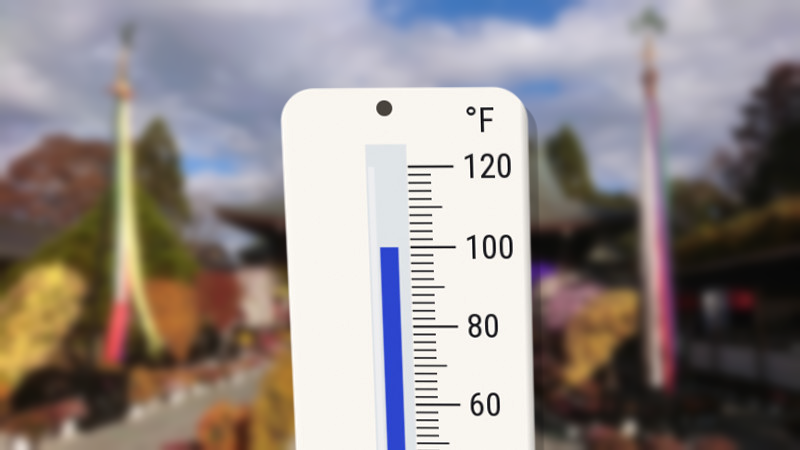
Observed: 100 (°F)
